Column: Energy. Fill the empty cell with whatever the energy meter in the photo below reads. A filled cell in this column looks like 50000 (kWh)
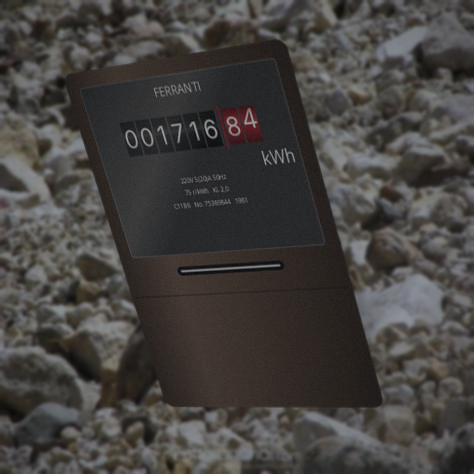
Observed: 1716.84 (kWh)
